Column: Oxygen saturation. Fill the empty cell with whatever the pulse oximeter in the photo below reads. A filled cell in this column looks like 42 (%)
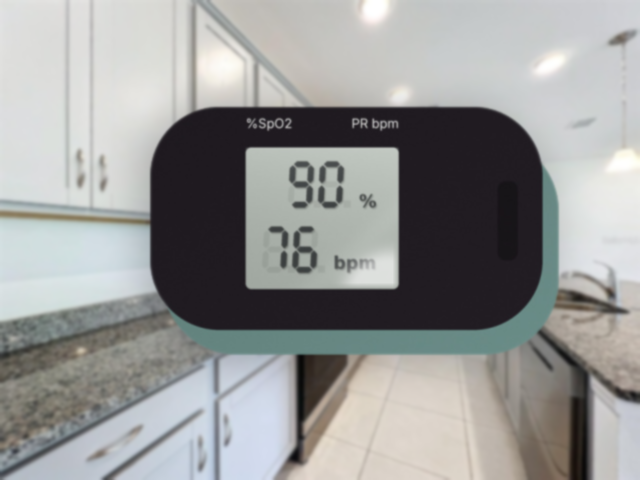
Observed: 90 (%)
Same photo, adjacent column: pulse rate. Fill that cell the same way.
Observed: 76 (bpm)
